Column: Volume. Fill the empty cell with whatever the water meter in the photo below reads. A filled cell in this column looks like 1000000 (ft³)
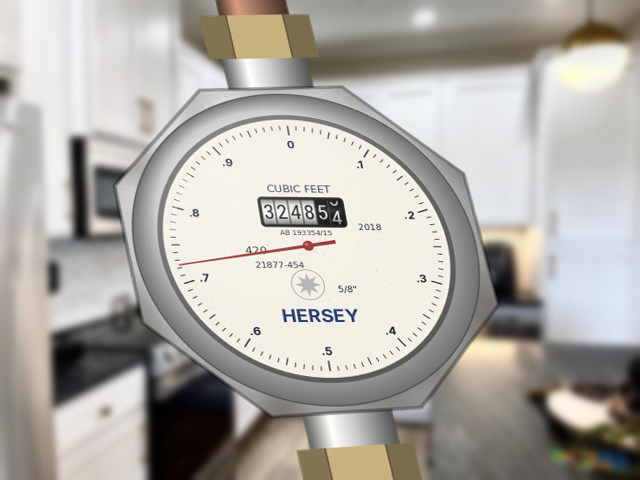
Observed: 324853.72 (ft³)
